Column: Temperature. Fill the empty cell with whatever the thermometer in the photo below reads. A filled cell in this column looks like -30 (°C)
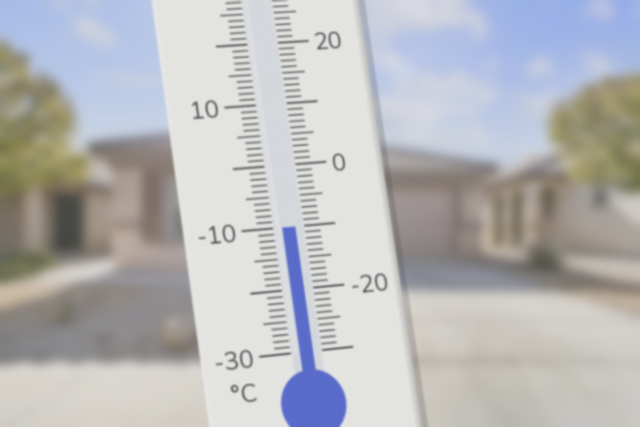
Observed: -10 (°C)
